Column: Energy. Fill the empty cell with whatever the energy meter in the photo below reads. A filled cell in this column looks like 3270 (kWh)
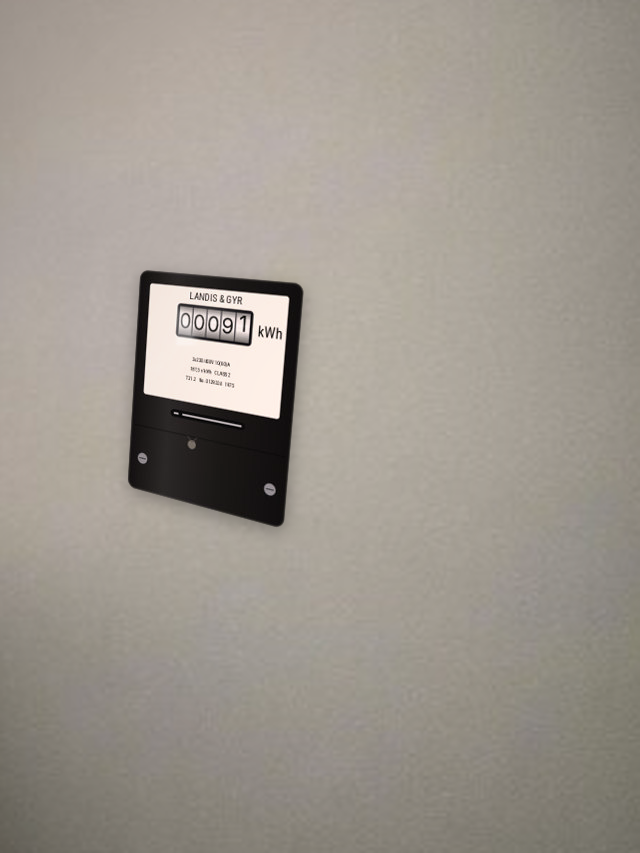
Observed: 91 (kWh)
